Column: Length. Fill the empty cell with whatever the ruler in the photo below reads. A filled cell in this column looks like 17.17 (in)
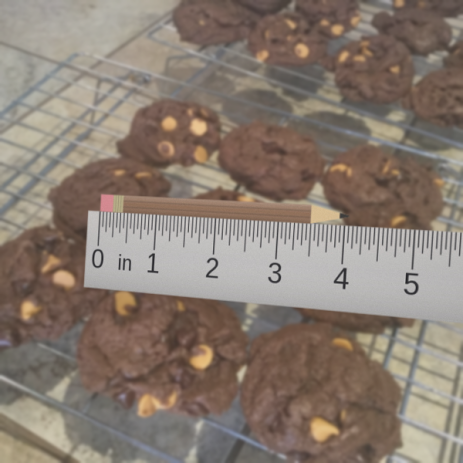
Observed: 4.0625 (in)
